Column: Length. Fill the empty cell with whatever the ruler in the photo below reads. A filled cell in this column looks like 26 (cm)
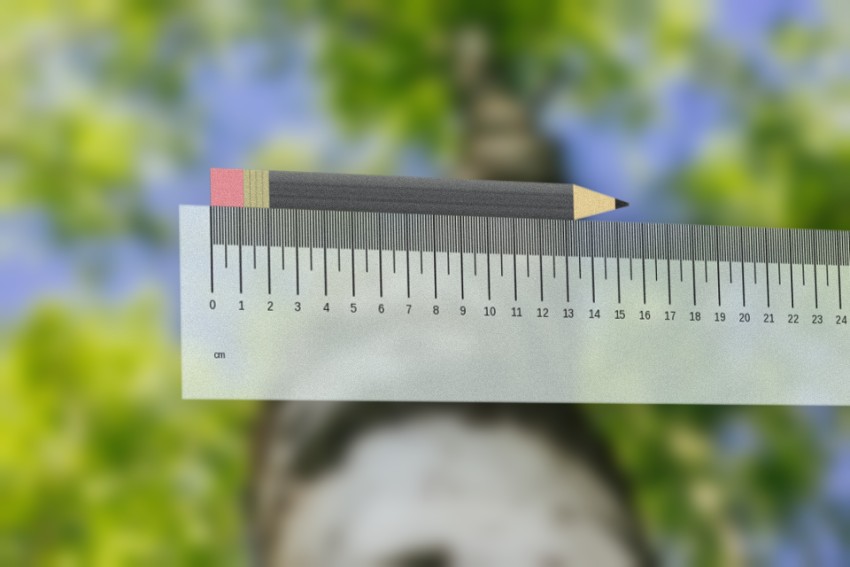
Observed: 15.5 (cm)
